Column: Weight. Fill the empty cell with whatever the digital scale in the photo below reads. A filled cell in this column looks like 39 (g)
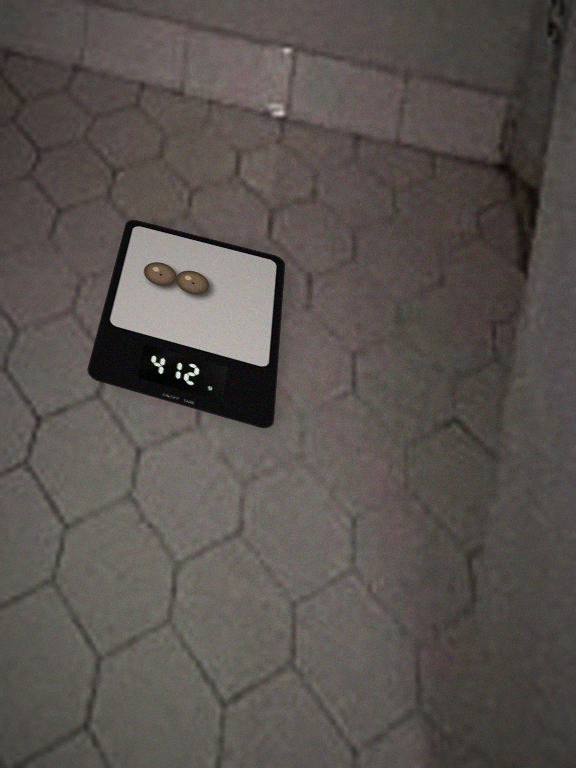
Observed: 412 (g)
